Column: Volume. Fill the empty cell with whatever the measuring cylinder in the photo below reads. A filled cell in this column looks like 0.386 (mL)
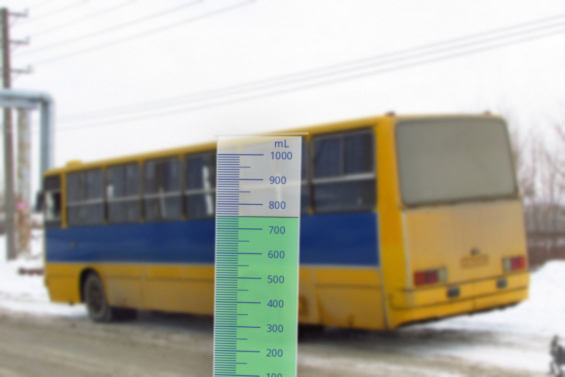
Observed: 750 (mL)
